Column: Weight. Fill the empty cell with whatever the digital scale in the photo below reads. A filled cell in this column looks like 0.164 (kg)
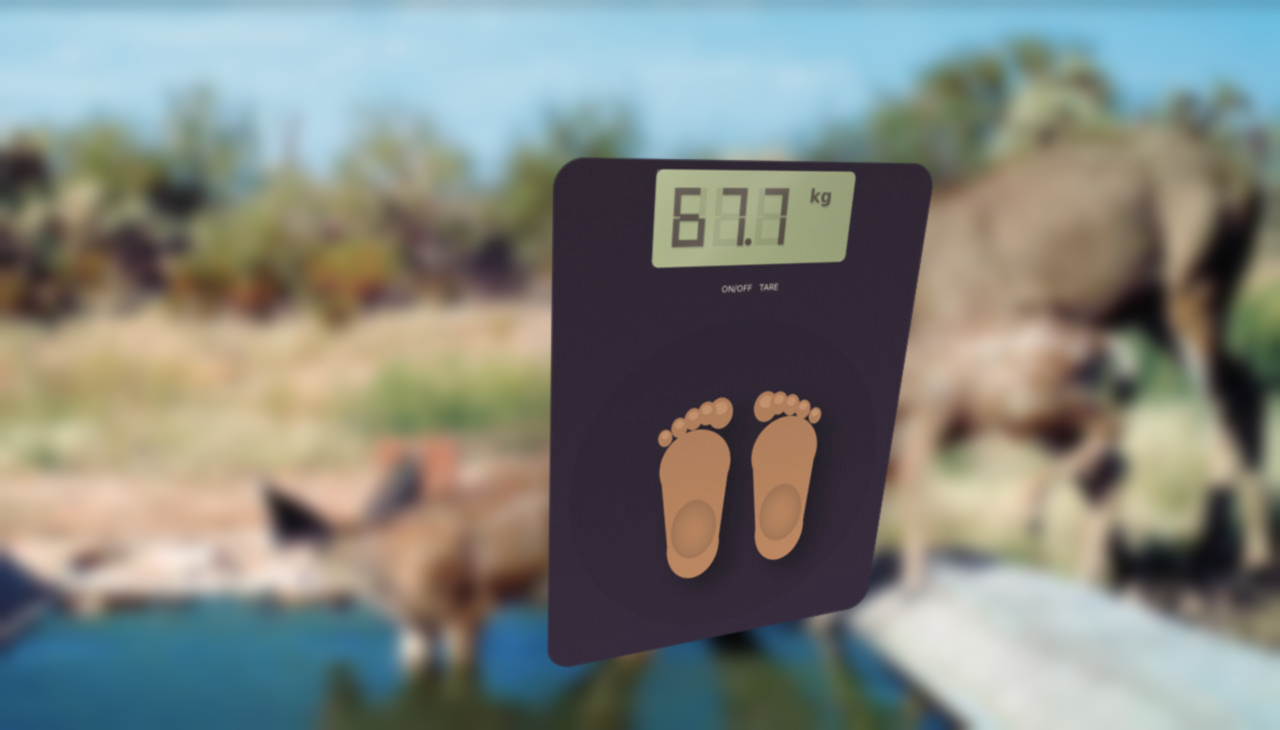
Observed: 67.7 (kg)
